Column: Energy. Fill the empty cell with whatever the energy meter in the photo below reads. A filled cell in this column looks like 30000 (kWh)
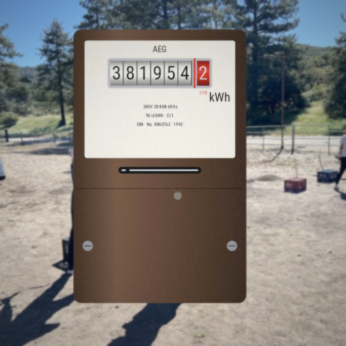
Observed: 381954.2 (kWh)
